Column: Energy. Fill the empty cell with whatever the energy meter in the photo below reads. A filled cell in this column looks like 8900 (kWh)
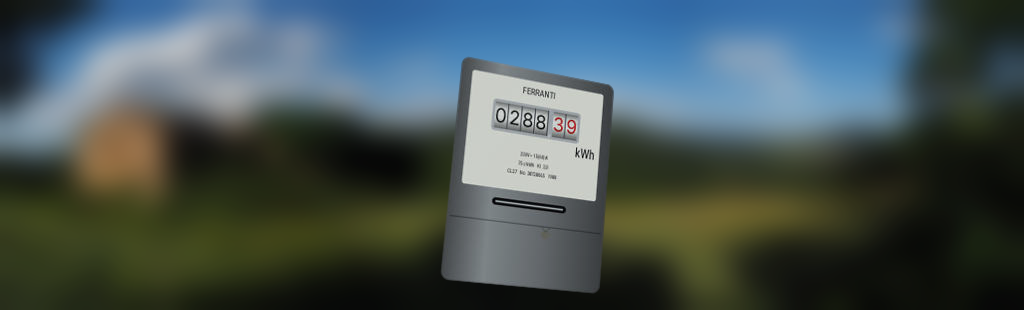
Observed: 288.39 (kWh)
